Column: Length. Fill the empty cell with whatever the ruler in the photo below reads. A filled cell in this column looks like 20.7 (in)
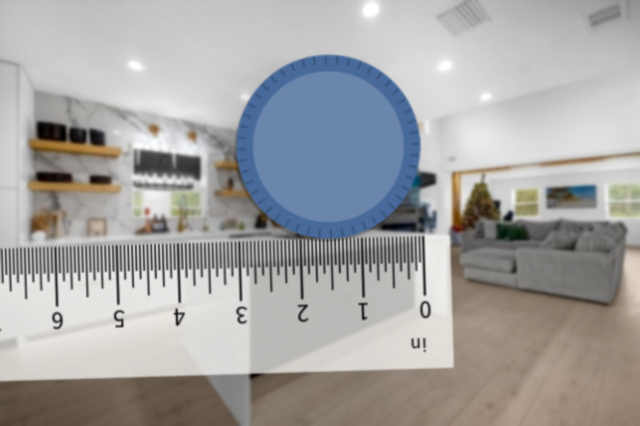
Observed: 3 (in)
